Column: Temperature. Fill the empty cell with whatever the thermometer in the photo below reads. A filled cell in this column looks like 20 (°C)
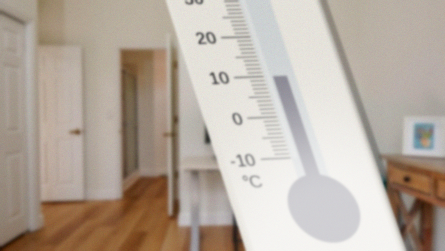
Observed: 10 (°C)
